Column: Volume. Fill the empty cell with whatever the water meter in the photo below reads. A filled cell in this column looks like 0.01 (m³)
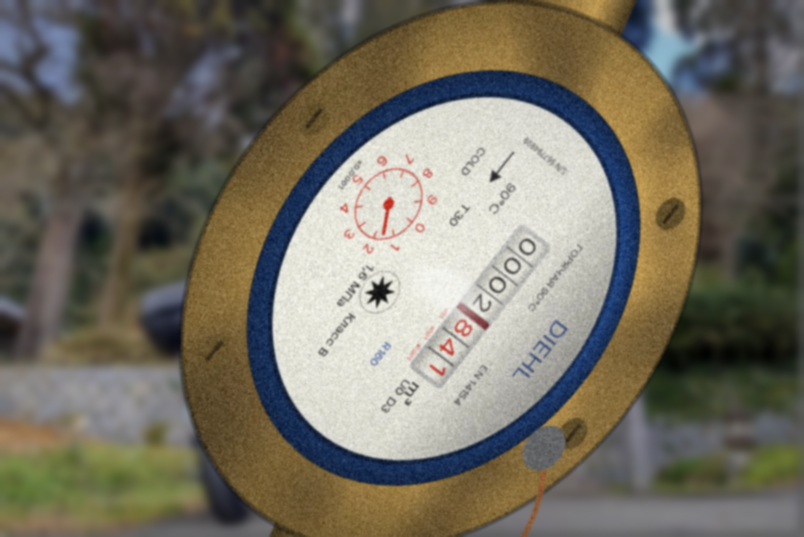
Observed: 2.8411 (m³)
